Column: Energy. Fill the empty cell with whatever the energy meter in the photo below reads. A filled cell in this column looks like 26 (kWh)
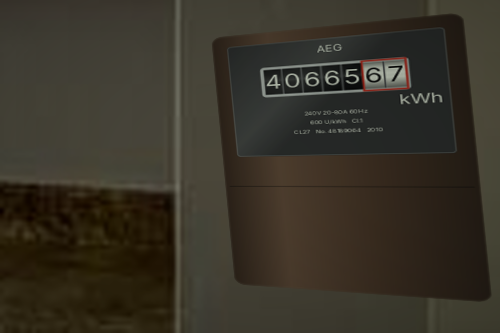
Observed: 40665.67 (kWh)
